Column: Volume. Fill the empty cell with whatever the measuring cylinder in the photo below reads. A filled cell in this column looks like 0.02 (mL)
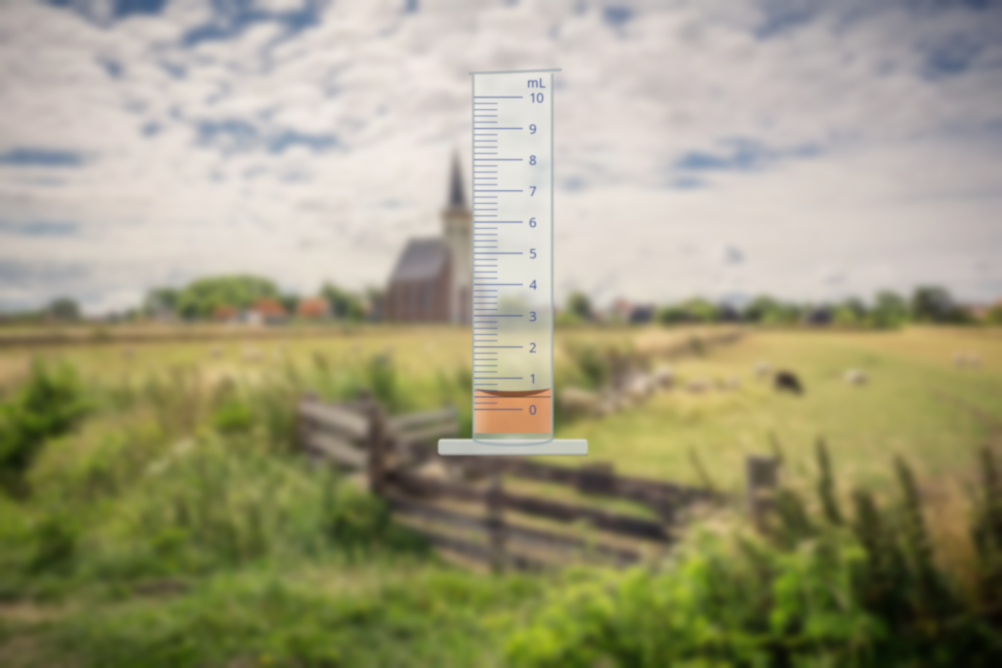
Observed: 0.4 (mL)
